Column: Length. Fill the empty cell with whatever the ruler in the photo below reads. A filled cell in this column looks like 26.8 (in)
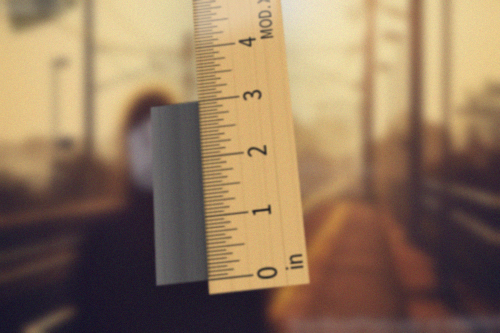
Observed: 3 (in)
